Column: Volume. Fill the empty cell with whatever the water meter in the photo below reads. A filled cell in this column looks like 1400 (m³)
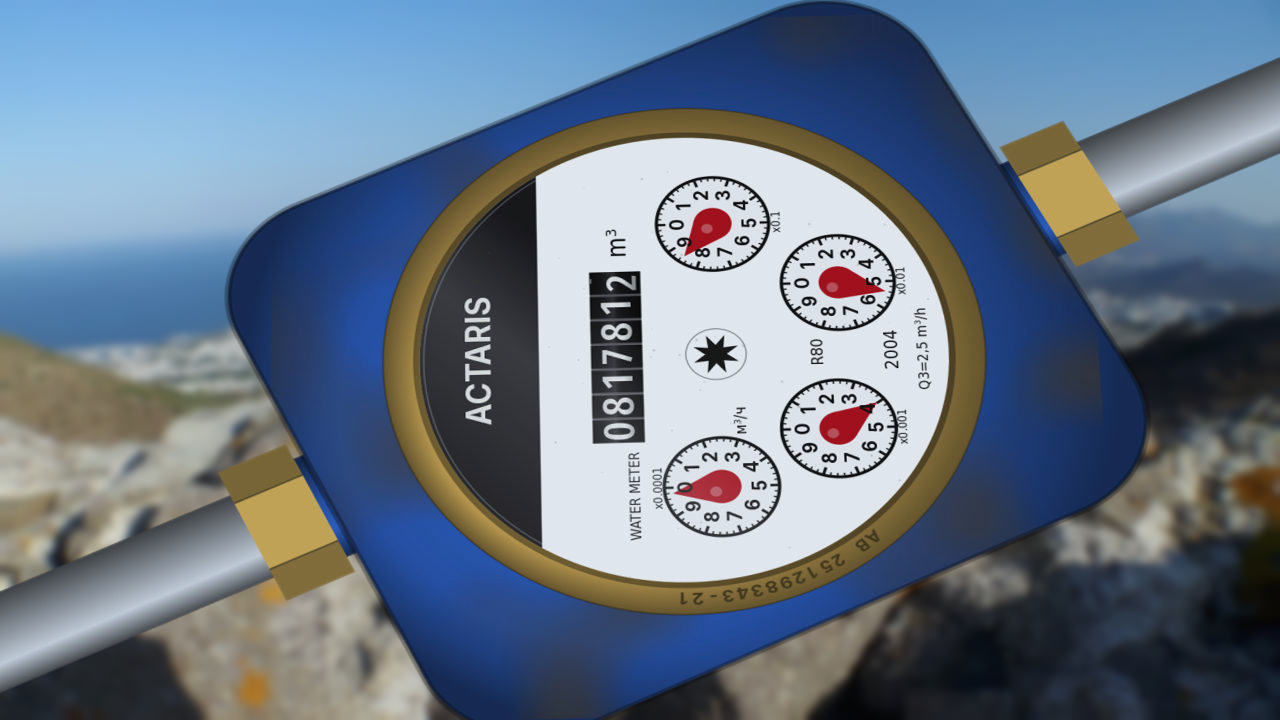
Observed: 817811.8539 (m³)
